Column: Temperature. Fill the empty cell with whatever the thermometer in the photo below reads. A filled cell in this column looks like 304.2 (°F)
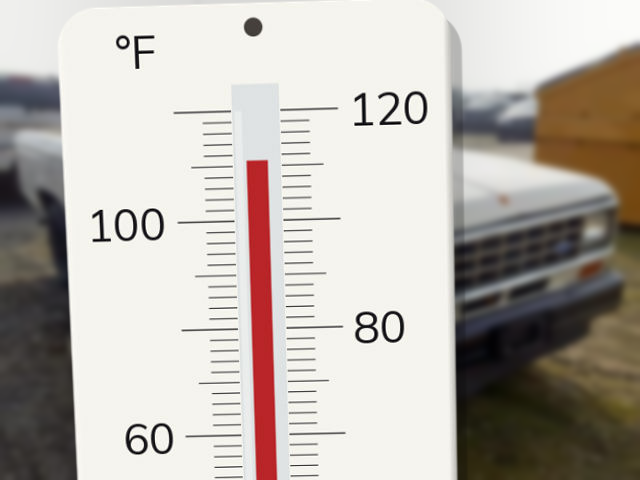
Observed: 111 (°F)
